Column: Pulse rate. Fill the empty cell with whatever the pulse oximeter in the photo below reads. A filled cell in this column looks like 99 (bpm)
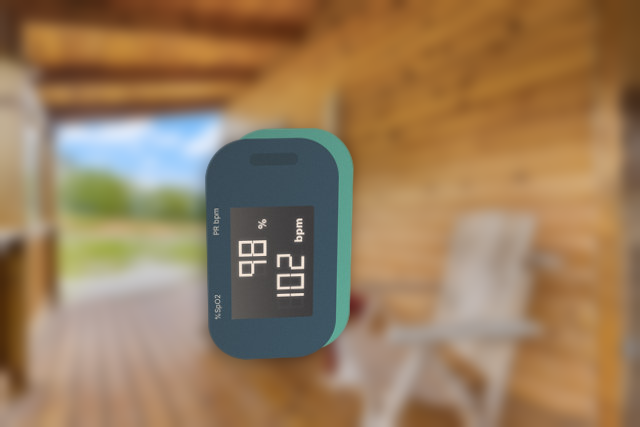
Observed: 102 (bpm)
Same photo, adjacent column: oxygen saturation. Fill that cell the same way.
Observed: 98 (%)
